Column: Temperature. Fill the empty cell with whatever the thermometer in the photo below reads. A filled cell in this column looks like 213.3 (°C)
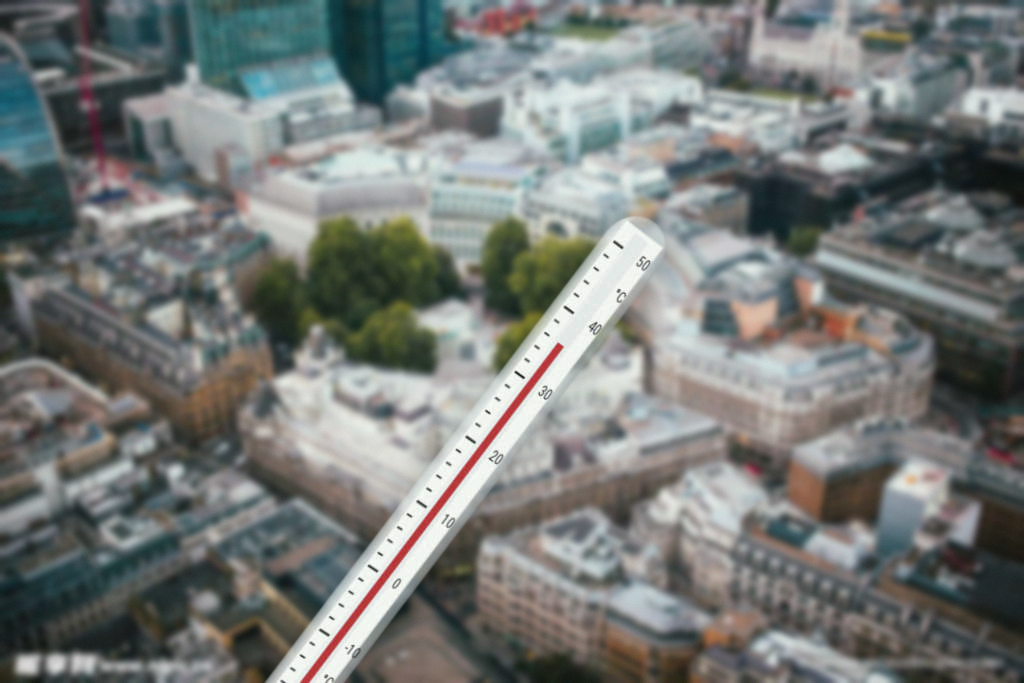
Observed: 36 (°C)
